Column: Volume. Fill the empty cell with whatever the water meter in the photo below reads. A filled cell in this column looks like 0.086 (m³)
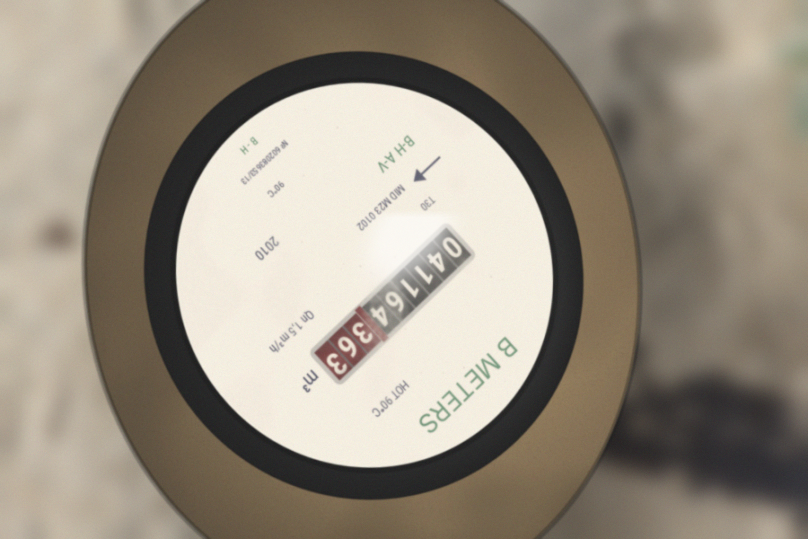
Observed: 41164.363 (m³)
